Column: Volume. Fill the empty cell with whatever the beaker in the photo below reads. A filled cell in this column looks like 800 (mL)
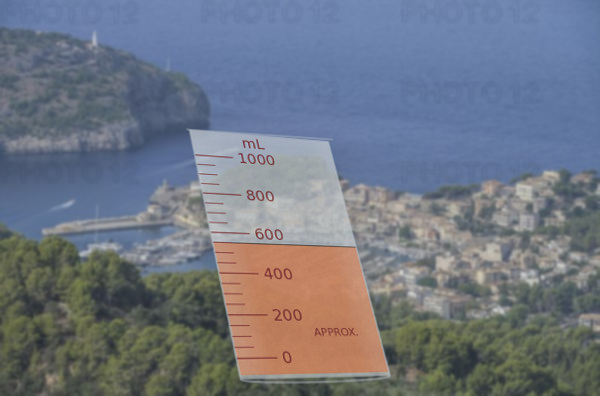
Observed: 550 (mL)
